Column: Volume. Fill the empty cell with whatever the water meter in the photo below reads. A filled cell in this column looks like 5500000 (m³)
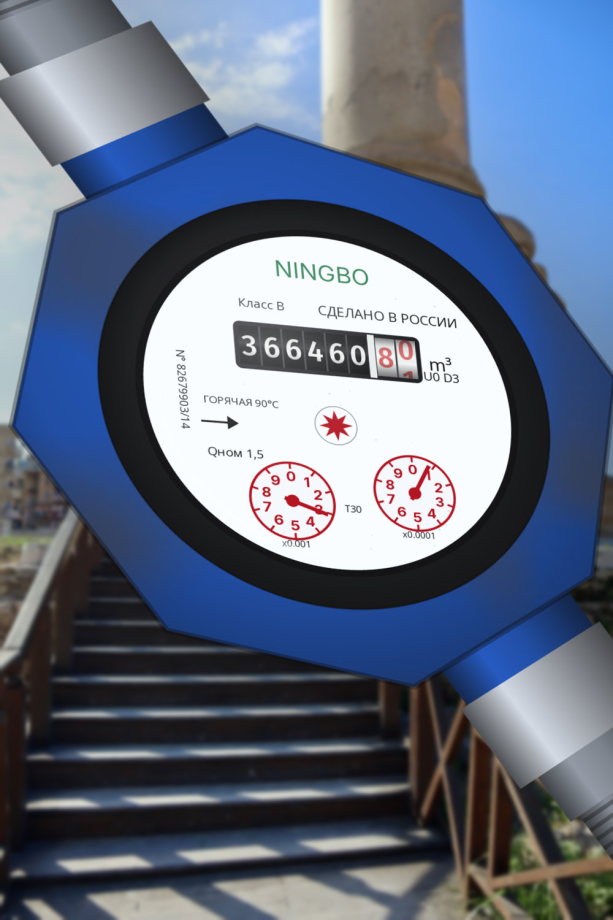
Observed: 366460.8030 (m³)
